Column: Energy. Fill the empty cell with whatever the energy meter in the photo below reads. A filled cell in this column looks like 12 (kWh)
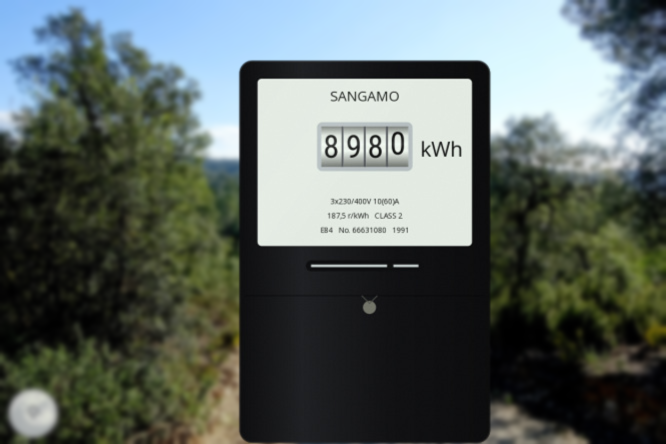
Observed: 8980 (kWh)
